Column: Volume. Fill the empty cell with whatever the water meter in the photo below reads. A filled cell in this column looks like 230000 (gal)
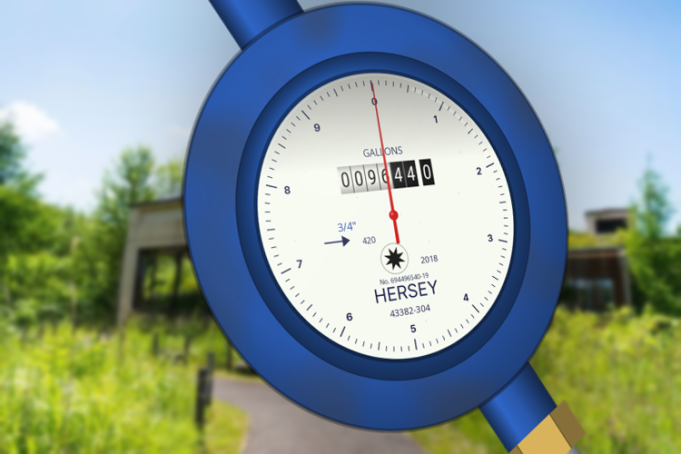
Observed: 96440.0 (gal)
